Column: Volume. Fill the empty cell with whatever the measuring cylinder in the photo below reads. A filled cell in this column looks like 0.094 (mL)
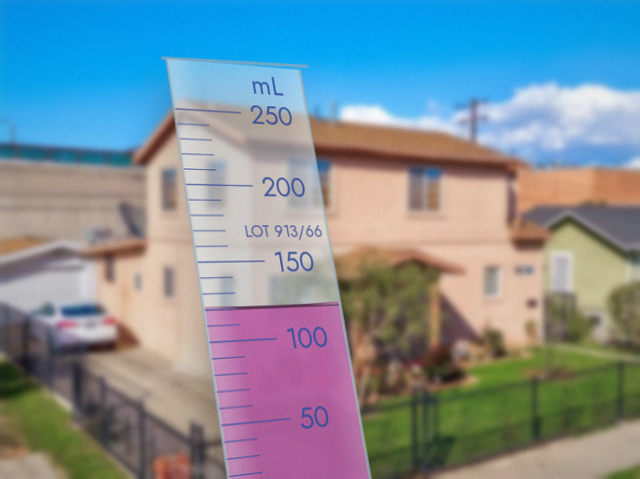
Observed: 120 (mL)
